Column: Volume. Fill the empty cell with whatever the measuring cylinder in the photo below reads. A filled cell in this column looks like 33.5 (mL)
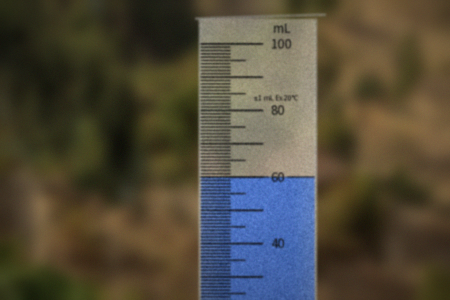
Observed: 60 (mL)
